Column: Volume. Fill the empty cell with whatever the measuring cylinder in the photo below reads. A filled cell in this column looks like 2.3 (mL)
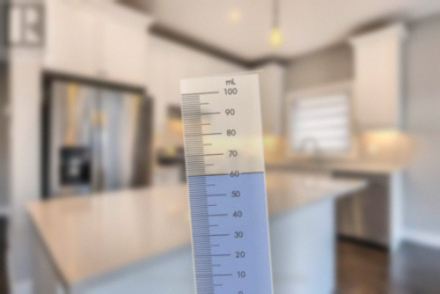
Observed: 60 (mL)
